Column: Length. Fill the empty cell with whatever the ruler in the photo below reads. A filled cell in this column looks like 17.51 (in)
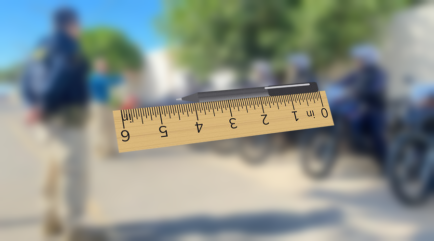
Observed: 4.5 (in)
